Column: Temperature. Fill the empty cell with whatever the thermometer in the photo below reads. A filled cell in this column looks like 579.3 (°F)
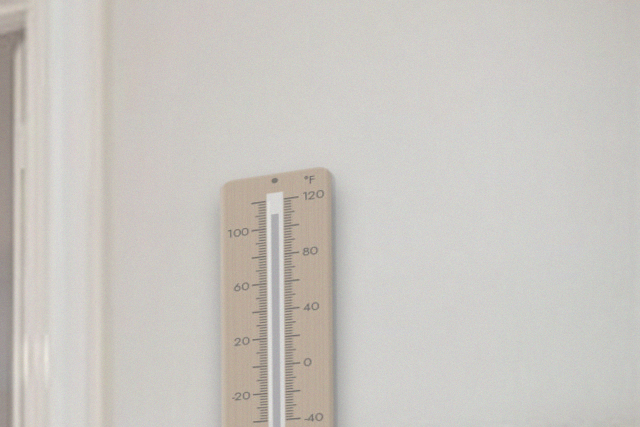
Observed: 110 (°F)
